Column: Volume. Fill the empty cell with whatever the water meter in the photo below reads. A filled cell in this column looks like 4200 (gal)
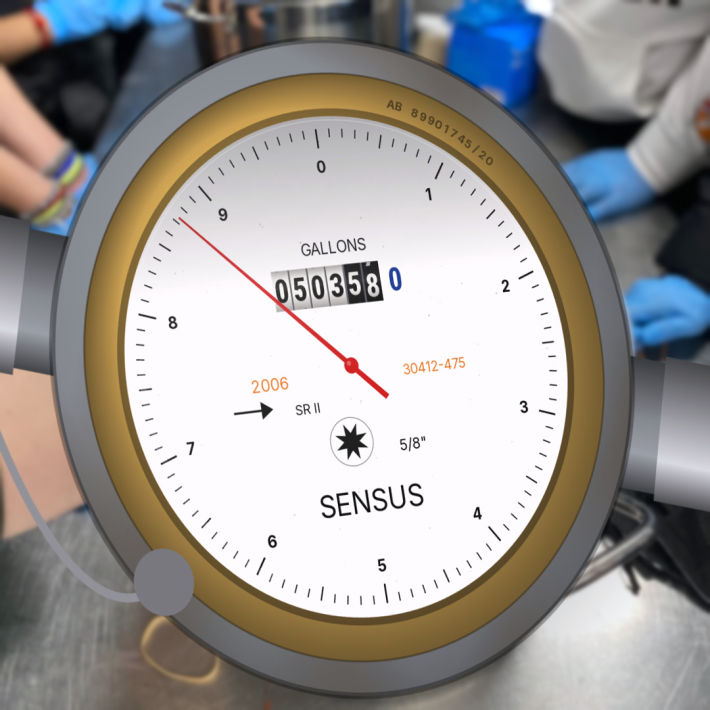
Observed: 503578.7 (gal)
